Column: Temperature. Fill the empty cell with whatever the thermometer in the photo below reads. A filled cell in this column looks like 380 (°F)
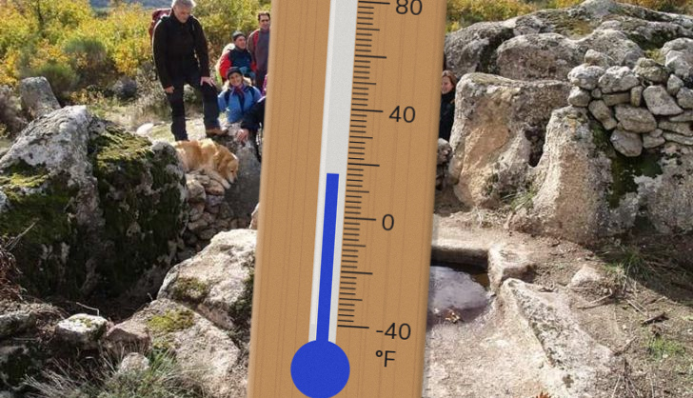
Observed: 16 (°F)
